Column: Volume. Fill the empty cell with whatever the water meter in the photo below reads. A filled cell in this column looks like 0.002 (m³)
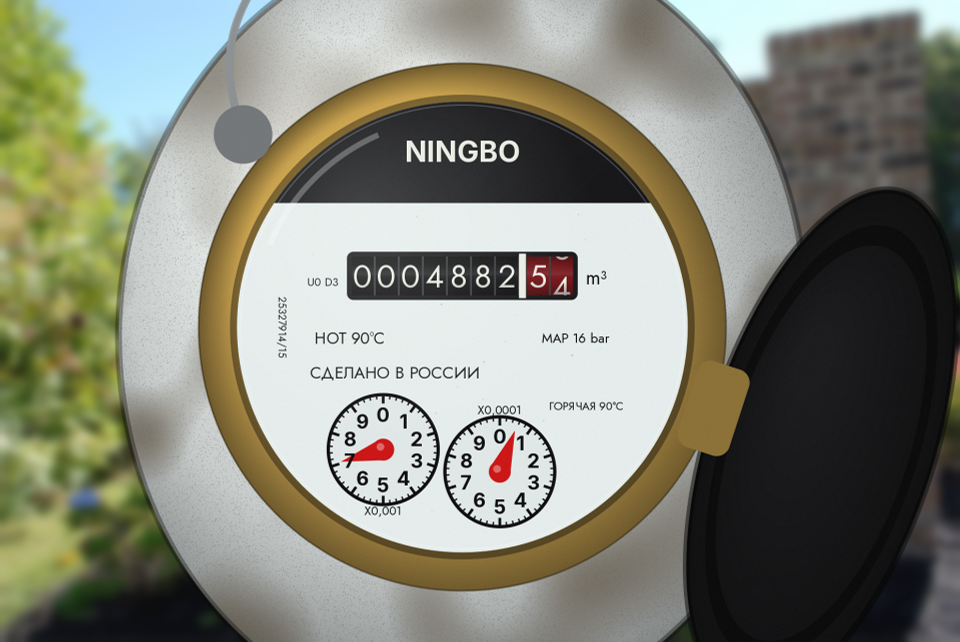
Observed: 4882.5370 (m³)
